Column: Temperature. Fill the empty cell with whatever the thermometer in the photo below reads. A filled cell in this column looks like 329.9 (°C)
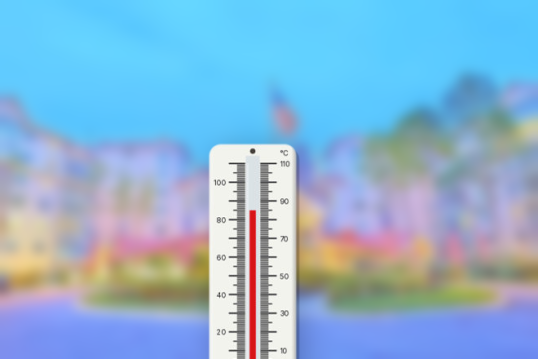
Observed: 85 (°C)
